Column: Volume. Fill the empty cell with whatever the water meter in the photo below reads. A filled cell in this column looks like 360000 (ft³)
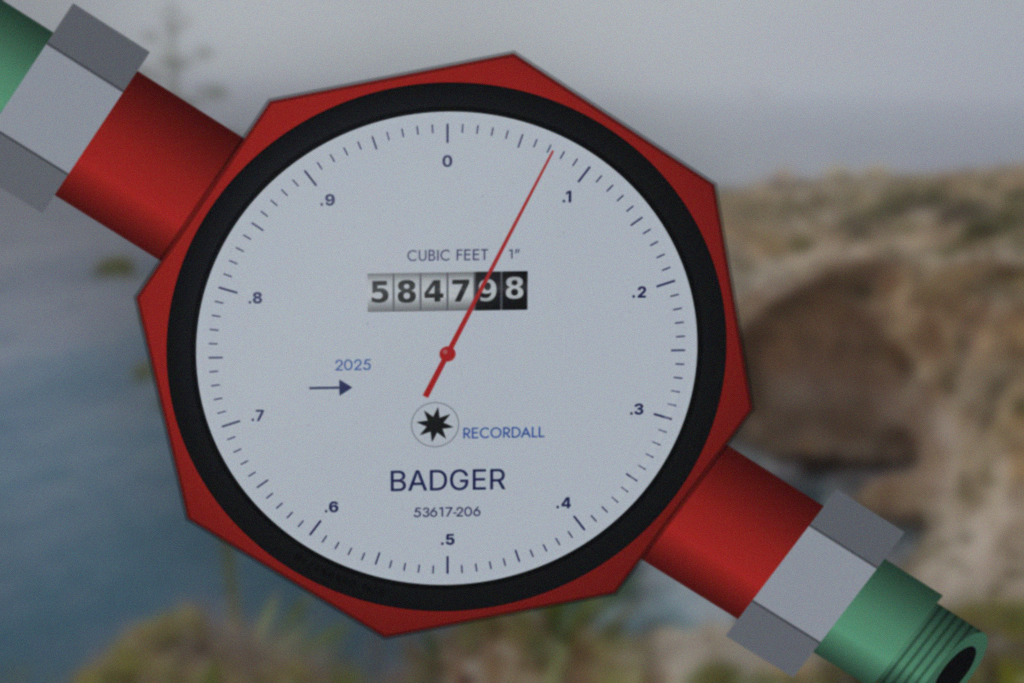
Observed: 584798.07 (ft³)
